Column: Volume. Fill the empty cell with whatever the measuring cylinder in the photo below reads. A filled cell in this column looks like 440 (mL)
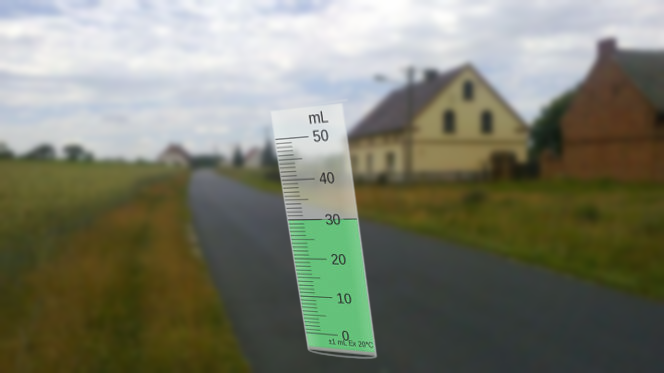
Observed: 30 (mL)
